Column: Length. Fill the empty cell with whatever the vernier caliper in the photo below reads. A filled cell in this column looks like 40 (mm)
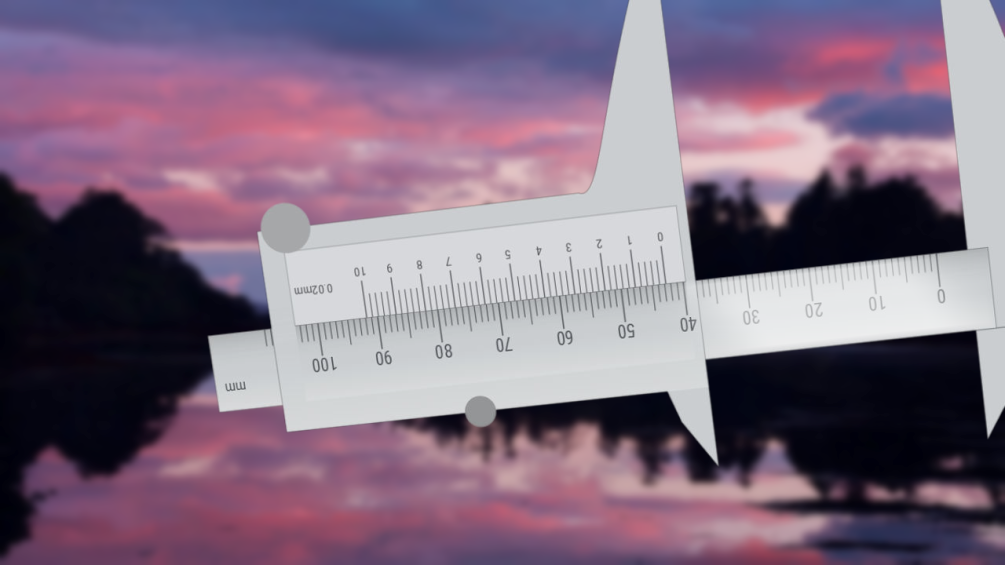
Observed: 42.8 (mm)
